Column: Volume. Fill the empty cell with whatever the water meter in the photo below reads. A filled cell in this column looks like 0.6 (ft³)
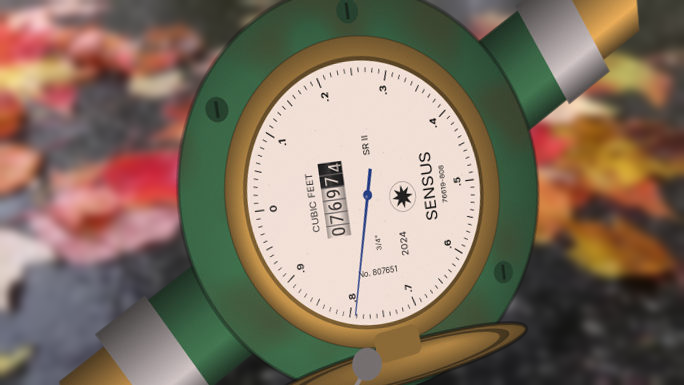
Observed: 76973.79 (ft³)
